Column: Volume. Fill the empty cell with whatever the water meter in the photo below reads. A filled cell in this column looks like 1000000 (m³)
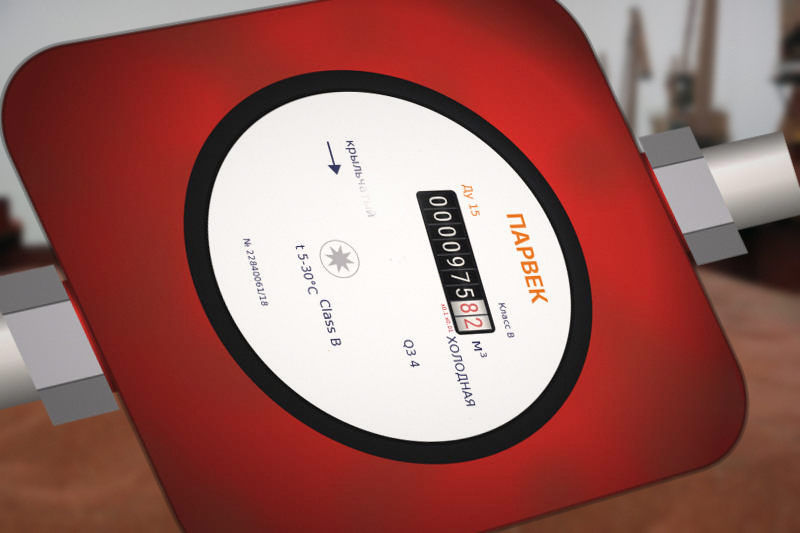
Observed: 975.82 (m³)
